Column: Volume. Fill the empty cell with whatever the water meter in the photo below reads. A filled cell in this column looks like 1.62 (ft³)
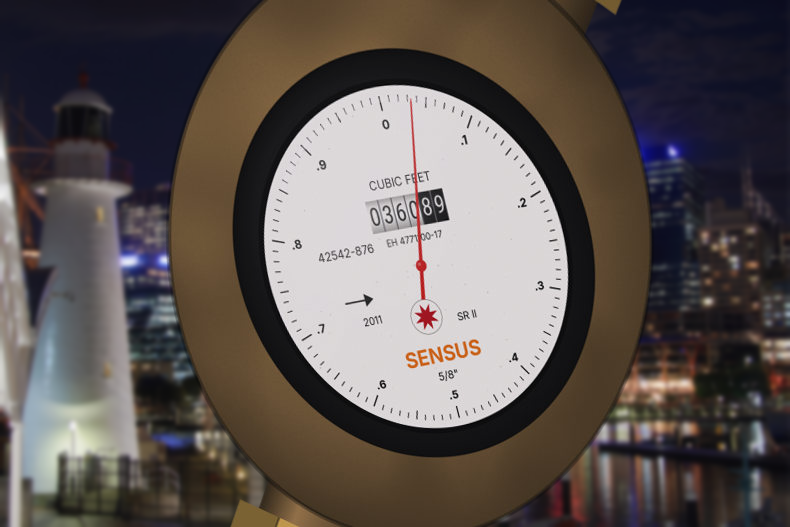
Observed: 36089.03 (ft³)
